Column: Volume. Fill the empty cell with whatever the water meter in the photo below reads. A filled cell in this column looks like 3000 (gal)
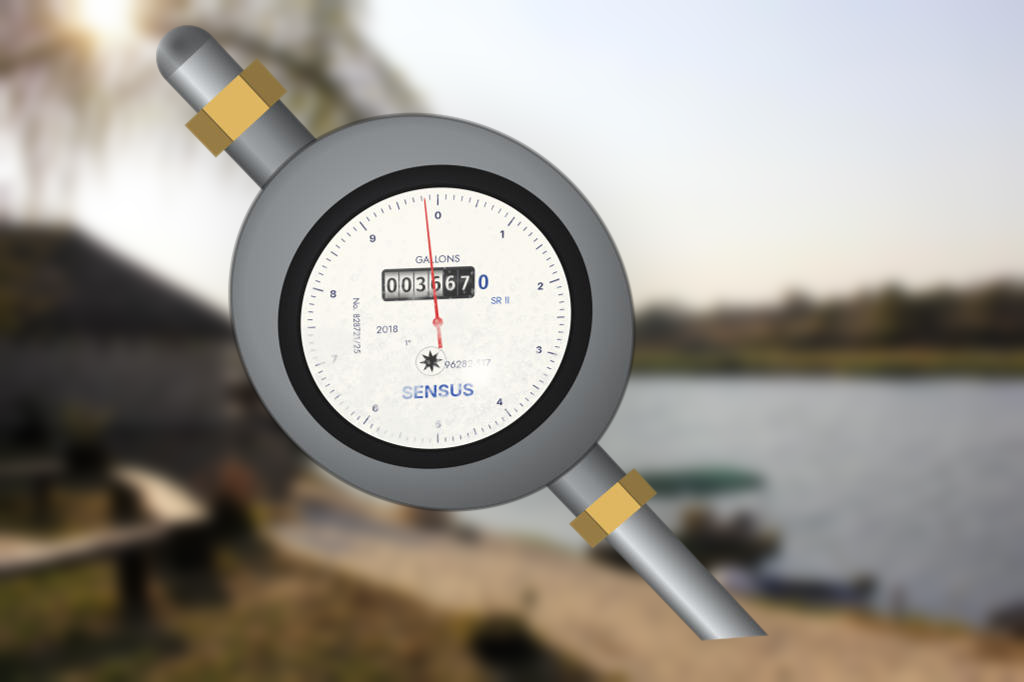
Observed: 36669.8 (gal)
